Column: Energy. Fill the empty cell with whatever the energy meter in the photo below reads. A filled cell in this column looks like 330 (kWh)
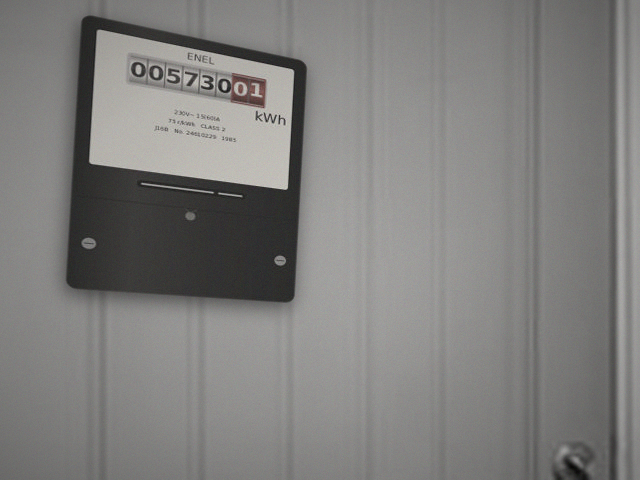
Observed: 5730.01 (kWh)
